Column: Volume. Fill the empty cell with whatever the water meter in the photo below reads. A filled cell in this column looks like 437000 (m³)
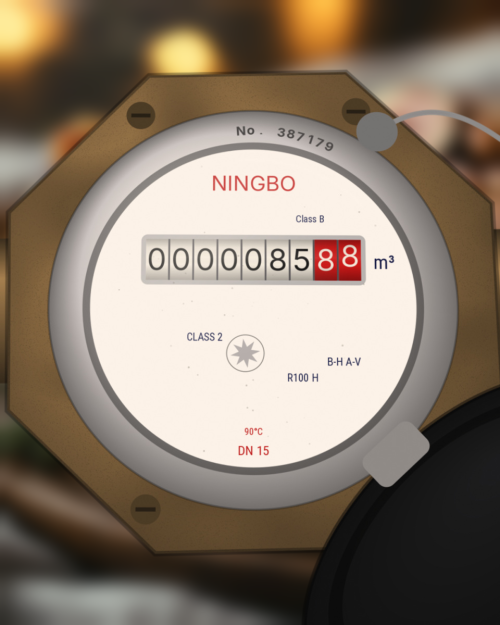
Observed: 85.88 (m³)
